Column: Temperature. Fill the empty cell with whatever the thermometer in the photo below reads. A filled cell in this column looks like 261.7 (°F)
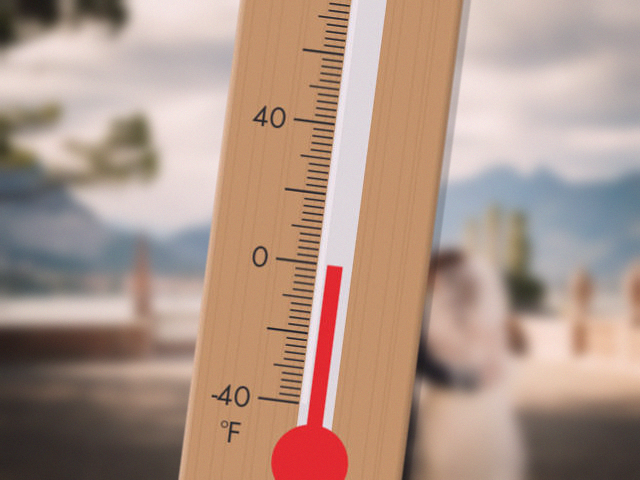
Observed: 0 (°F)
